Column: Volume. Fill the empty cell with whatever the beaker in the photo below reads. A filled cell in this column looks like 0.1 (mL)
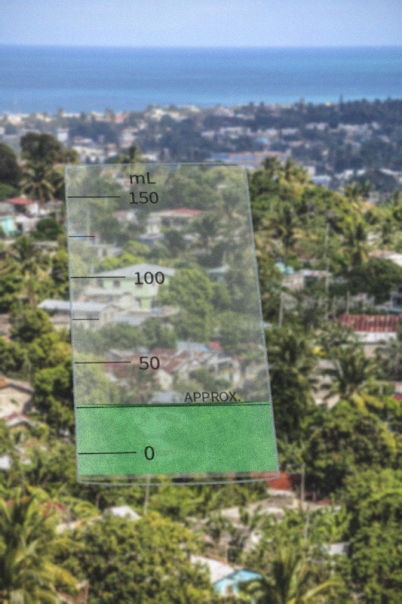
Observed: 25 (mL)
